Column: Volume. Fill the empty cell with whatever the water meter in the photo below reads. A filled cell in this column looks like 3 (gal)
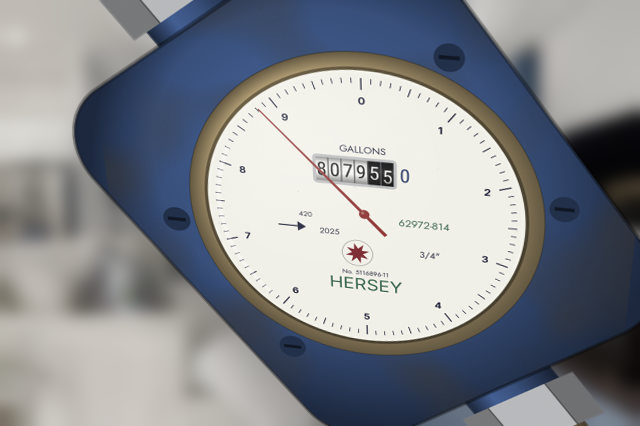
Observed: 8079548.8 (gal)
